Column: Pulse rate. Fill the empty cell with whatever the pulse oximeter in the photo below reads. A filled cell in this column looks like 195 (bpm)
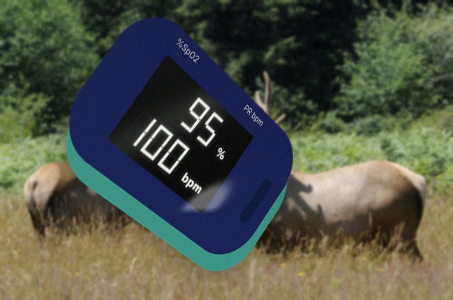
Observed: 100 (bpm)
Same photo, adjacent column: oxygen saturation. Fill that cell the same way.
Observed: 95 (%)
